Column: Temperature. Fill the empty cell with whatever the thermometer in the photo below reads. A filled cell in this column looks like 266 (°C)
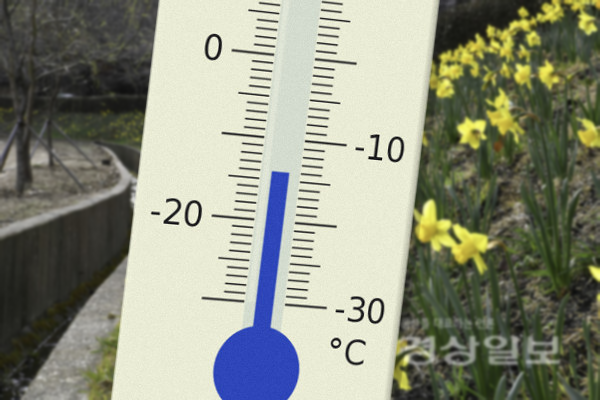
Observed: -14 (°C)
